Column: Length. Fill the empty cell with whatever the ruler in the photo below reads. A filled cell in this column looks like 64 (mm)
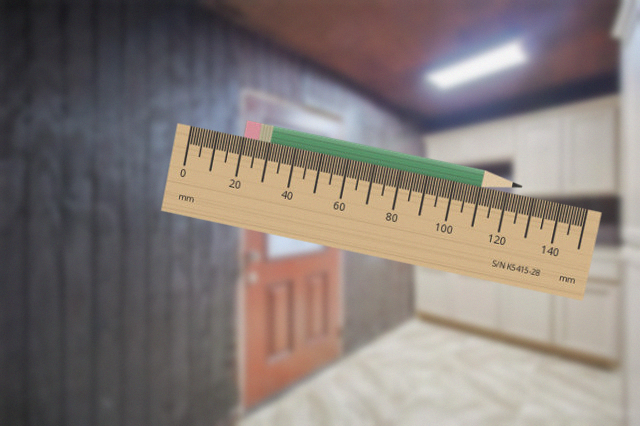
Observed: 105 (mm)
